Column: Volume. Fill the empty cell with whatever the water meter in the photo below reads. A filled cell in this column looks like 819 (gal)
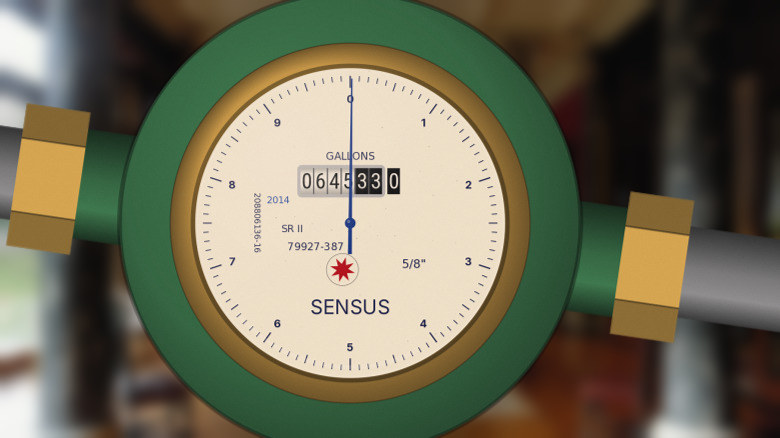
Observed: 645330.0 (gal)
